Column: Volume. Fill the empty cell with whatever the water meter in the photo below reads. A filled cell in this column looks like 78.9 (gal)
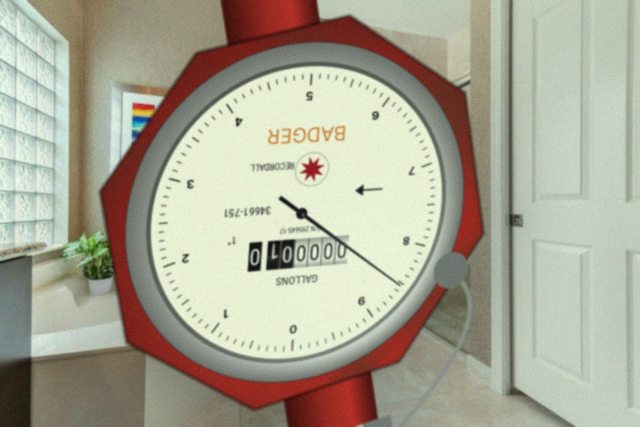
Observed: 8.5 (gal)
